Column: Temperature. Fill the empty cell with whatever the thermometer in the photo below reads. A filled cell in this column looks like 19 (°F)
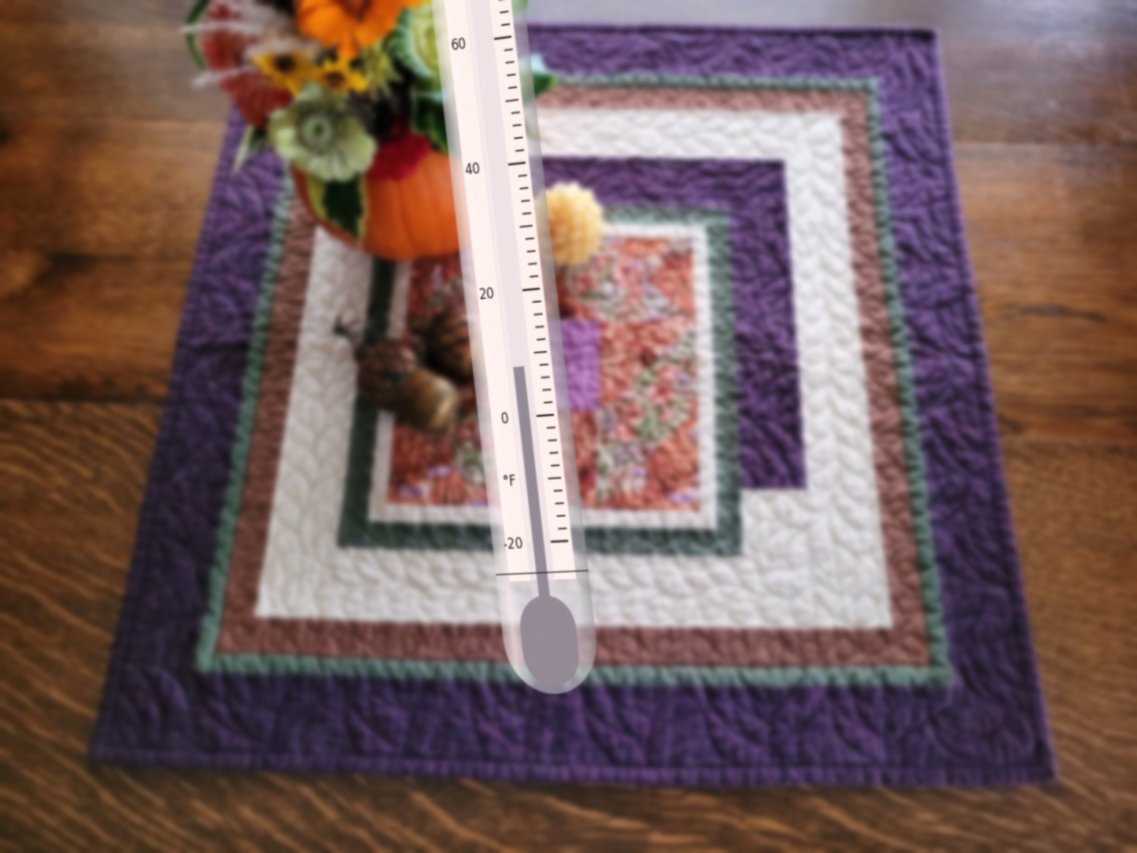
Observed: 8 (°F)
